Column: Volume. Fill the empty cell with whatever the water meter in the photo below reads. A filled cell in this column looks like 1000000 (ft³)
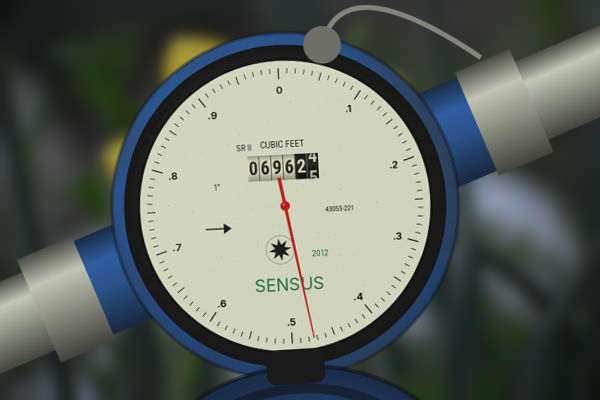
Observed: 69624.47 (ft³)
